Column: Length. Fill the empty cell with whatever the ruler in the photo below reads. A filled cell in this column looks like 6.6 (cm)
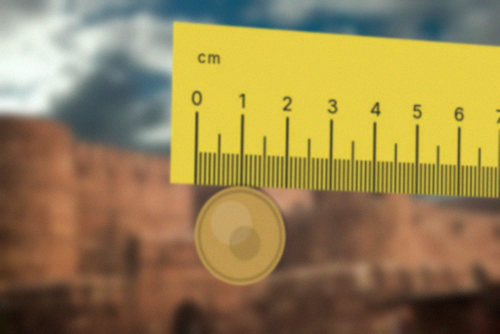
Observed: 2 (cm)
